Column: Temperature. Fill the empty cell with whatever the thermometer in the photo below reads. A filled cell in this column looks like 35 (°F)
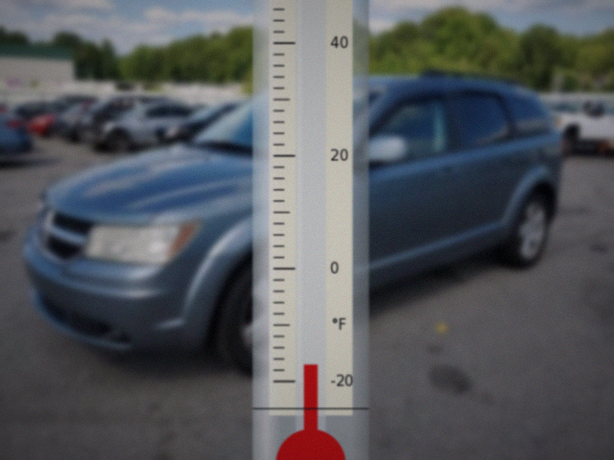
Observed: -17 (°F)
